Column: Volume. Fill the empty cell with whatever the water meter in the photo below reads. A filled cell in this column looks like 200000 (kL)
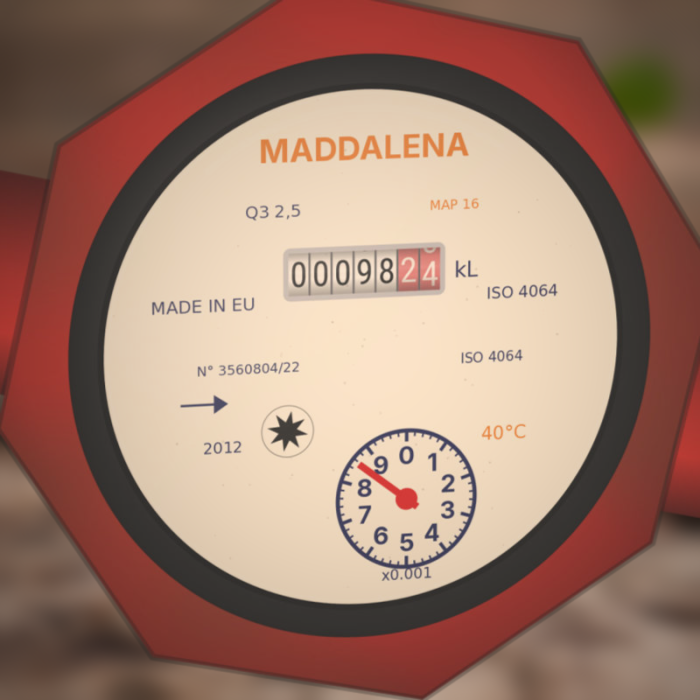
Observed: 98.238 (kL)
